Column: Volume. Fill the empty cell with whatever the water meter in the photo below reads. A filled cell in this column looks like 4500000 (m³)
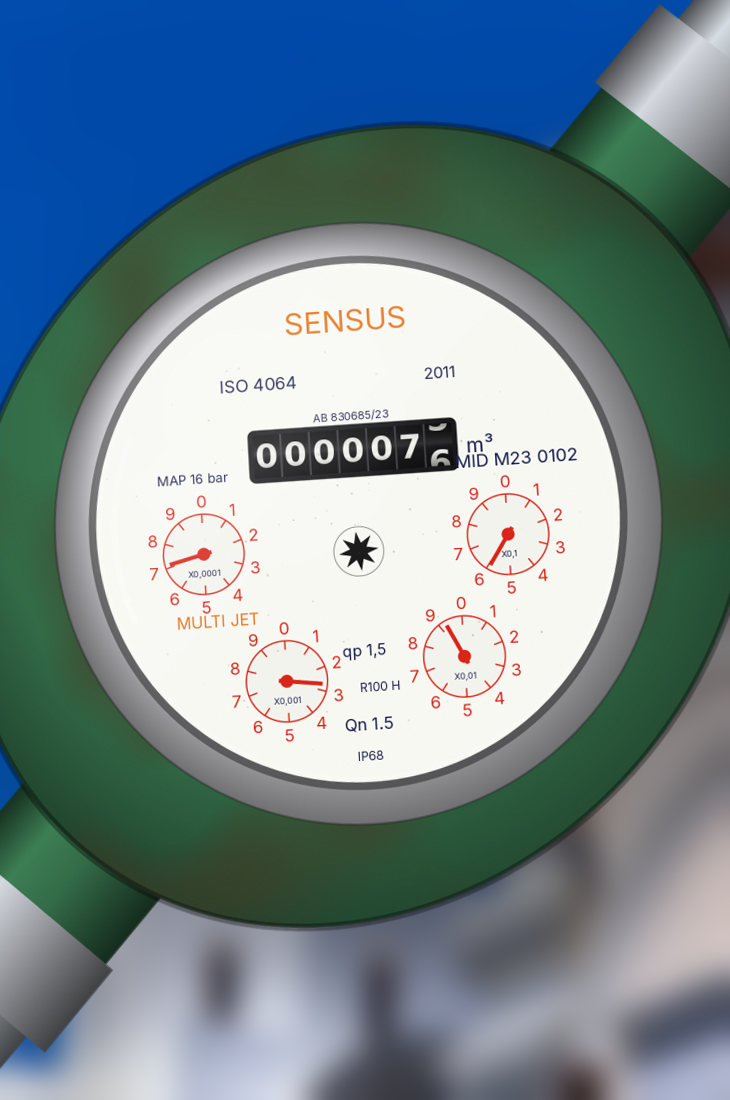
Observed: 75.5927 (m³)
